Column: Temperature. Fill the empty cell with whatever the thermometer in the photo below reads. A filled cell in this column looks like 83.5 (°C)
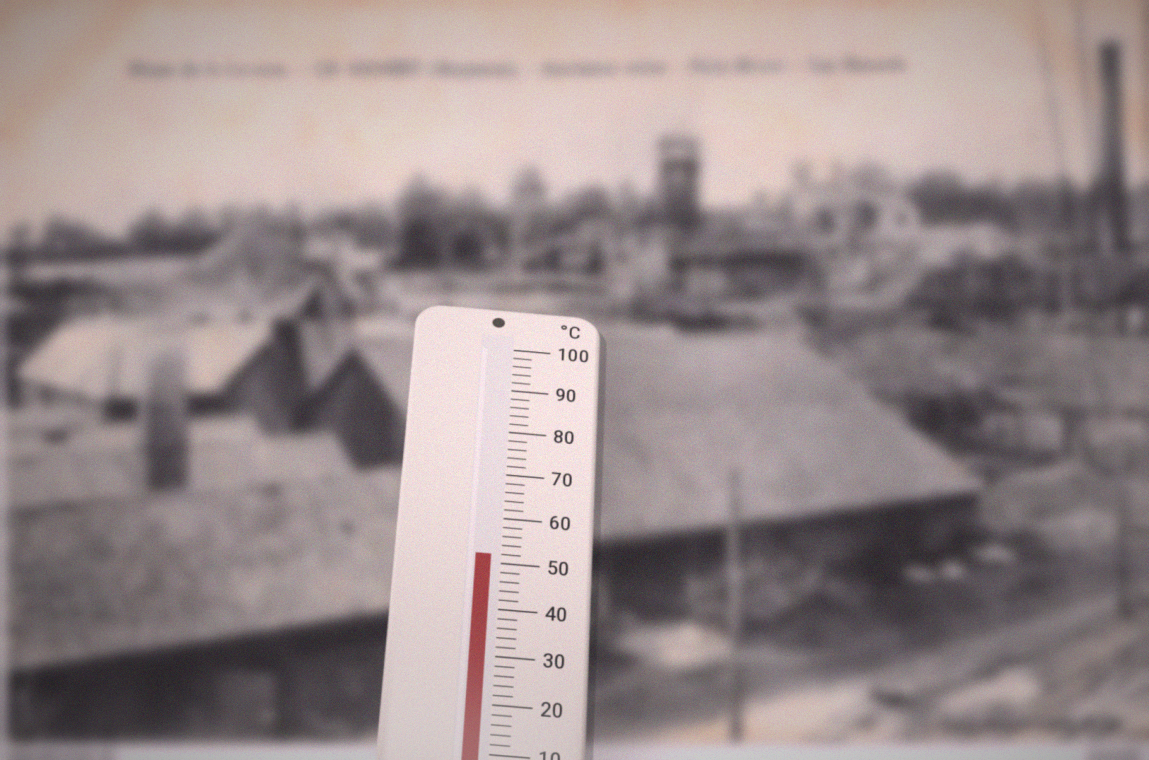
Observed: 52 (°C)
